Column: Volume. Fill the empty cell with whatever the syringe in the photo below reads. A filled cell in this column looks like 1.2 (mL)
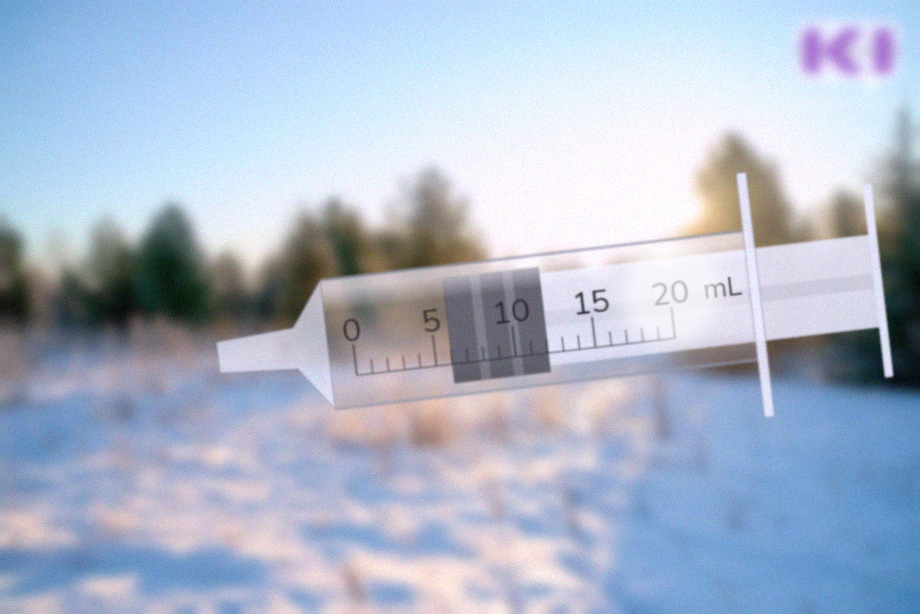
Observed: 6 (mL)
